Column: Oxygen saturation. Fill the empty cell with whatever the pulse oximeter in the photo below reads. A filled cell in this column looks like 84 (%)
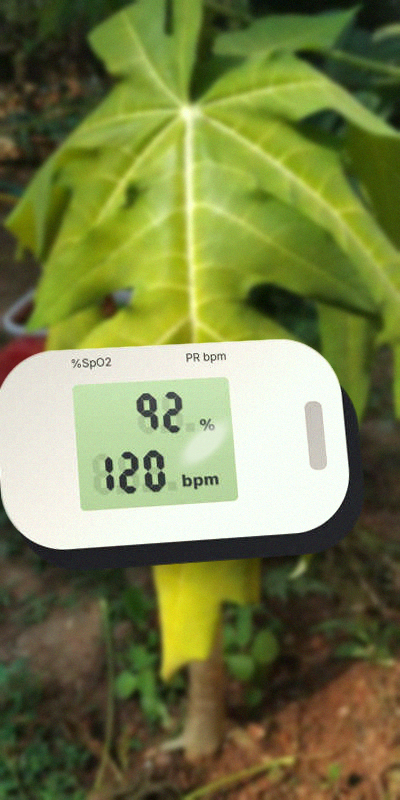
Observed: 92 (%)
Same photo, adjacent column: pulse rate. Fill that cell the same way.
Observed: 120 (bpm)
